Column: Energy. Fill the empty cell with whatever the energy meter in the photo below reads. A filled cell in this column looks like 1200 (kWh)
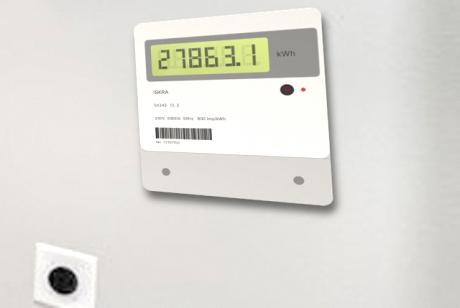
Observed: 27863.1 (kWh)
